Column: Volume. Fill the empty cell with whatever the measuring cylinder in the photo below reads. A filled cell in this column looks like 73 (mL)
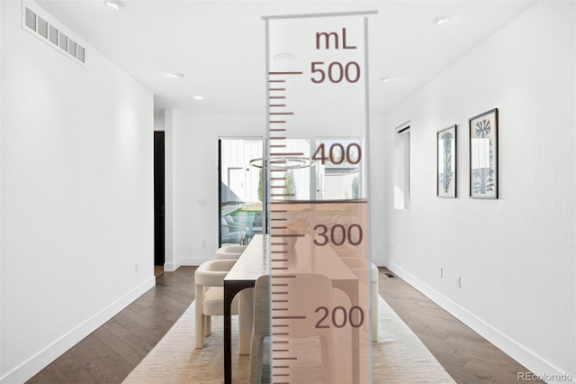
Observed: 340 (mL)
